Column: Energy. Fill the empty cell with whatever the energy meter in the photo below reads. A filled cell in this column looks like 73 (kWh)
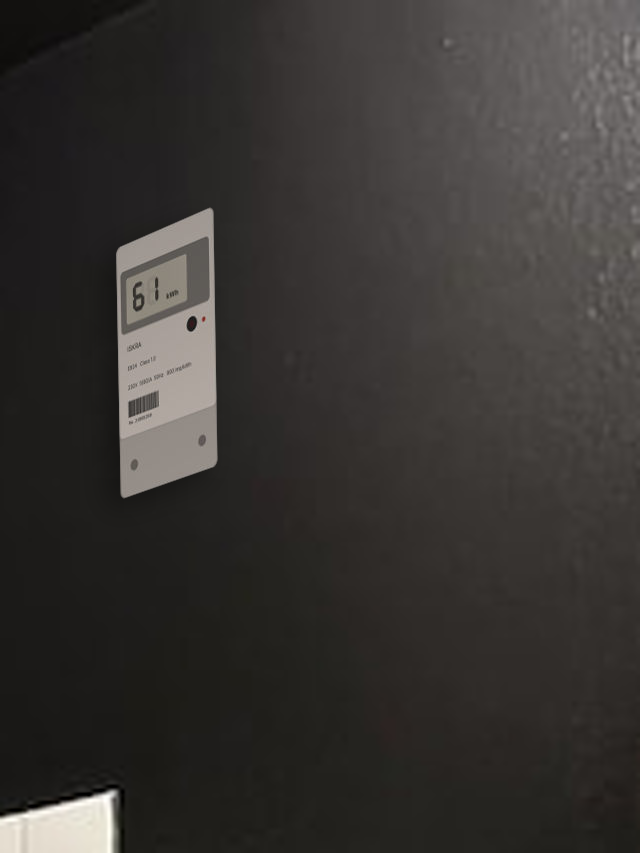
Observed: 61 (kWh)
